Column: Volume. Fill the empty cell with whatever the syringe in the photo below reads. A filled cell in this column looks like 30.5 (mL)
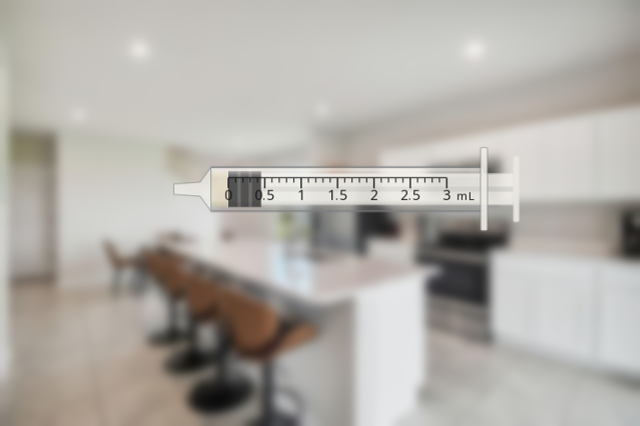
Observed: 0 (mL)
